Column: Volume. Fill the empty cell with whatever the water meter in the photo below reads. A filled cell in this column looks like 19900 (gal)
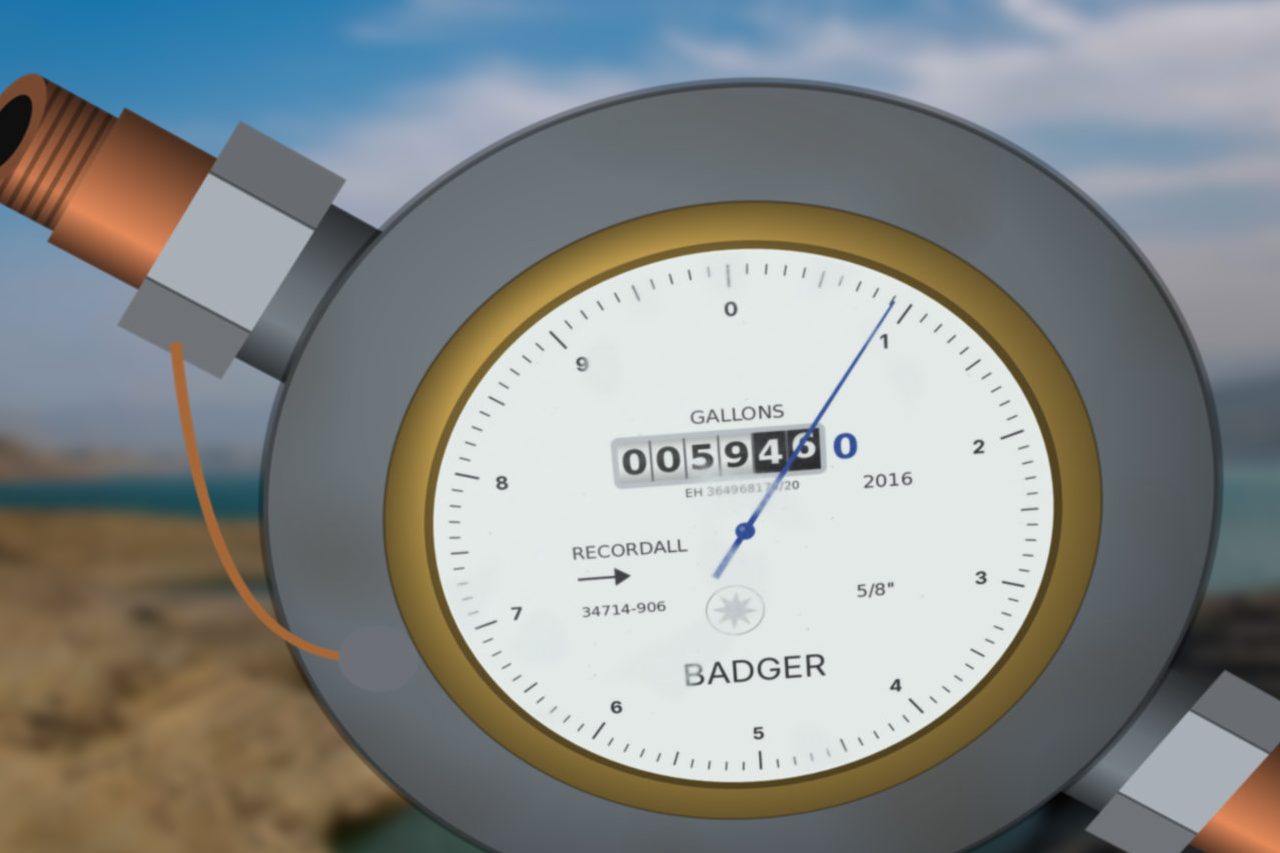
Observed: 59460.9 (gal)
